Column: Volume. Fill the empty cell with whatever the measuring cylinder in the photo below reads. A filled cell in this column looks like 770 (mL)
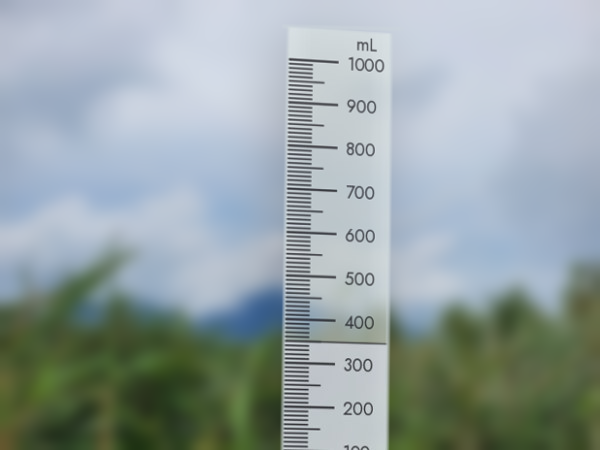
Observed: 350 (mL)
